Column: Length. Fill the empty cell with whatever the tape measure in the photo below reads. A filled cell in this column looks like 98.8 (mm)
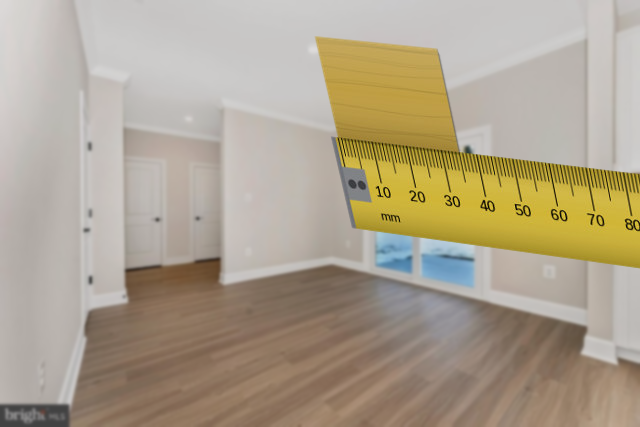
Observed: 35 (mm)
